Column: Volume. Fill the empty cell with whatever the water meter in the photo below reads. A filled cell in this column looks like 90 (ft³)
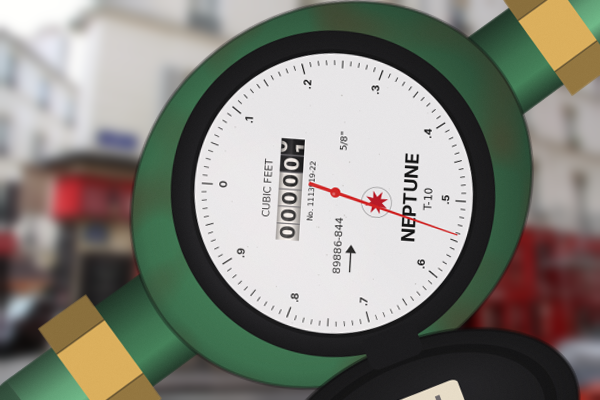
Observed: 0.54 (ft³)
